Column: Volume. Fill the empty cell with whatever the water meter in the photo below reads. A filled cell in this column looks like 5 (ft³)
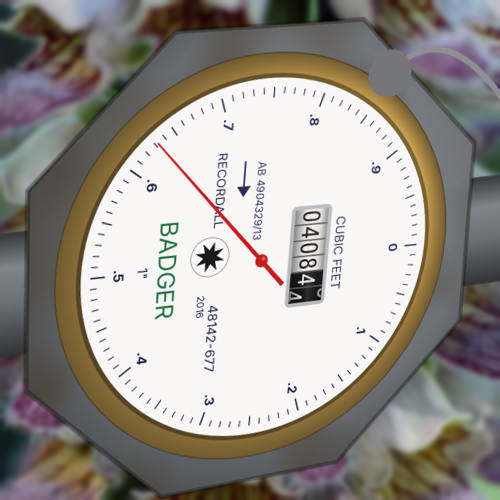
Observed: 40843.63 (ft³)
